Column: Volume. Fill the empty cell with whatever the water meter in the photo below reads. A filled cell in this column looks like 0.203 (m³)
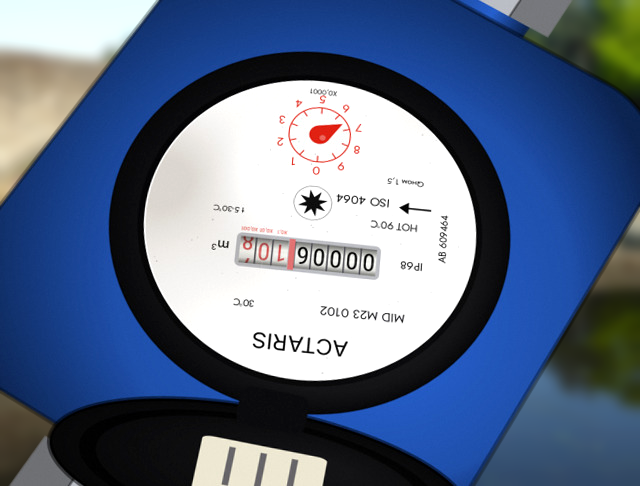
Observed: 6.1076 (m³)
